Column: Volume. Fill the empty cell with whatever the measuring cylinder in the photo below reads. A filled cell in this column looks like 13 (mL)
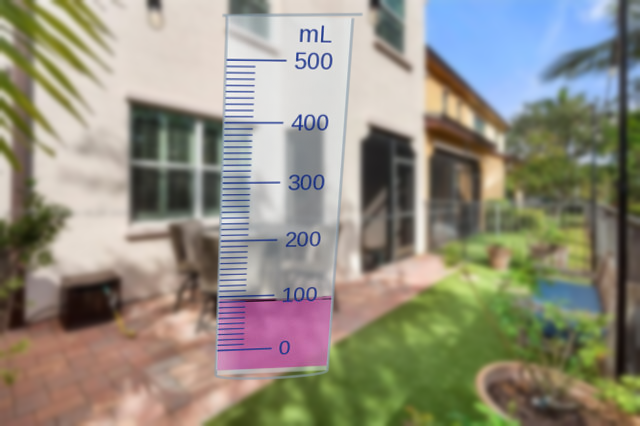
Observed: 90 (mL)
